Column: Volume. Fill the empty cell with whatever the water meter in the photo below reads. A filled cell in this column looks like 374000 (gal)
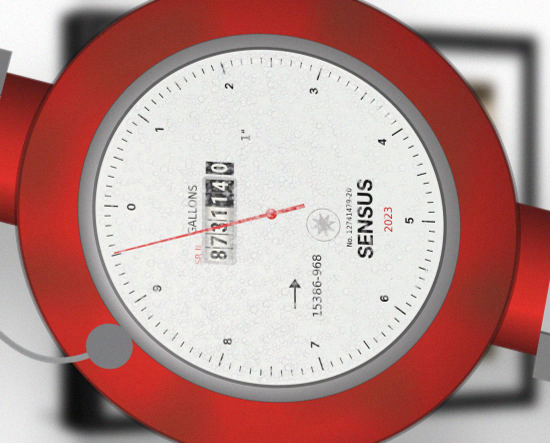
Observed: 8731139.5 (gal)
